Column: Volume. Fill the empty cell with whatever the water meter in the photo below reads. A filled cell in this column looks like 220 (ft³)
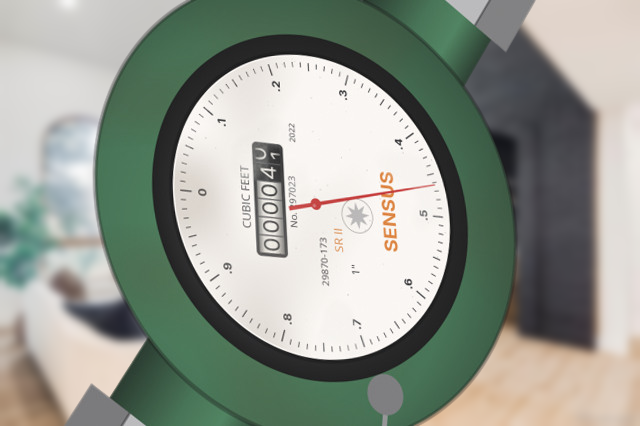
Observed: 40.46 (ft³)
